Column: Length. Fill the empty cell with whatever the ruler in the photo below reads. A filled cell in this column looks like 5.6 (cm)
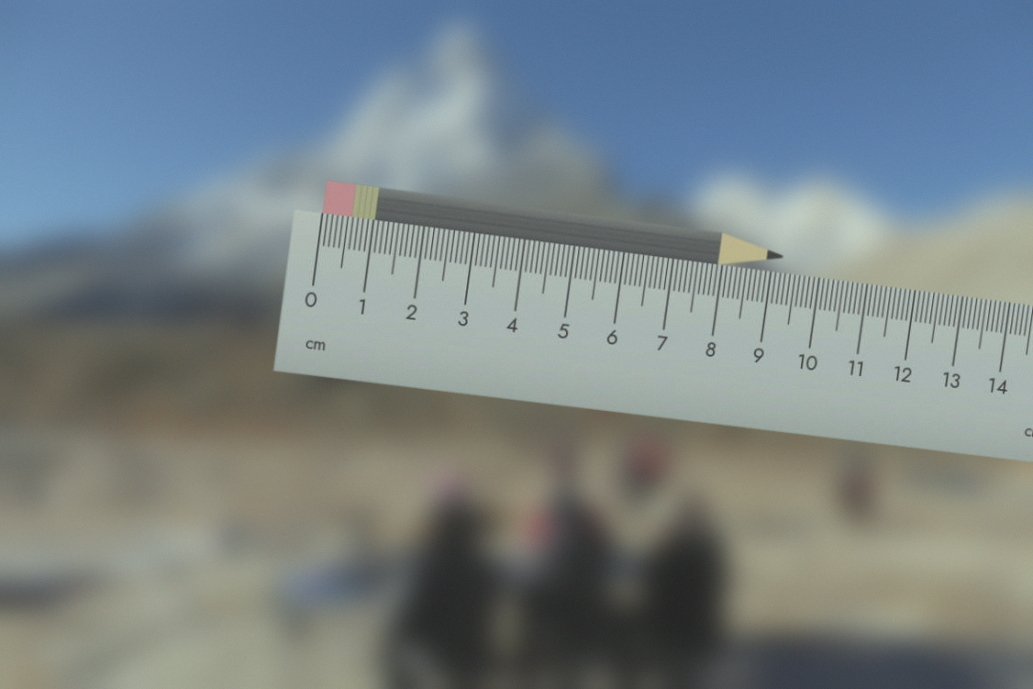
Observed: 9.2 (cm)
